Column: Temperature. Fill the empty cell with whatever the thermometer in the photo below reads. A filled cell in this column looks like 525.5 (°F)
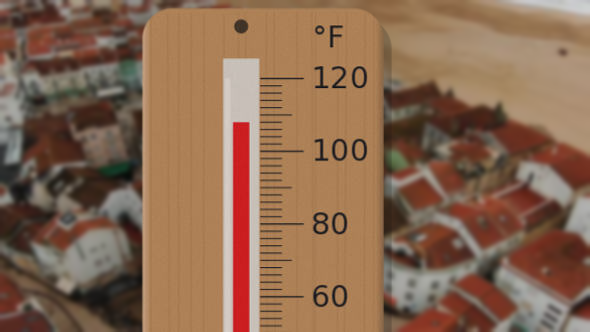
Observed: 108 (°F)
